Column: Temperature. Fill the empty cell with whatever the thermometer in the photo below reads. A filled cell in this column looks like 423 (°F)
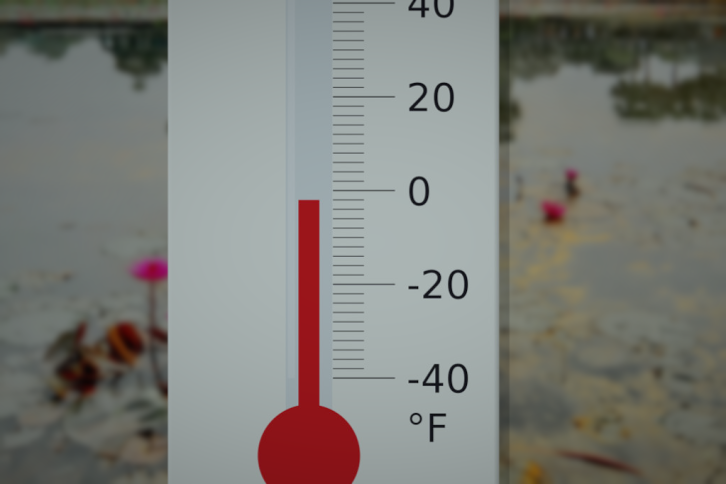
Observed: -2 (°F)
